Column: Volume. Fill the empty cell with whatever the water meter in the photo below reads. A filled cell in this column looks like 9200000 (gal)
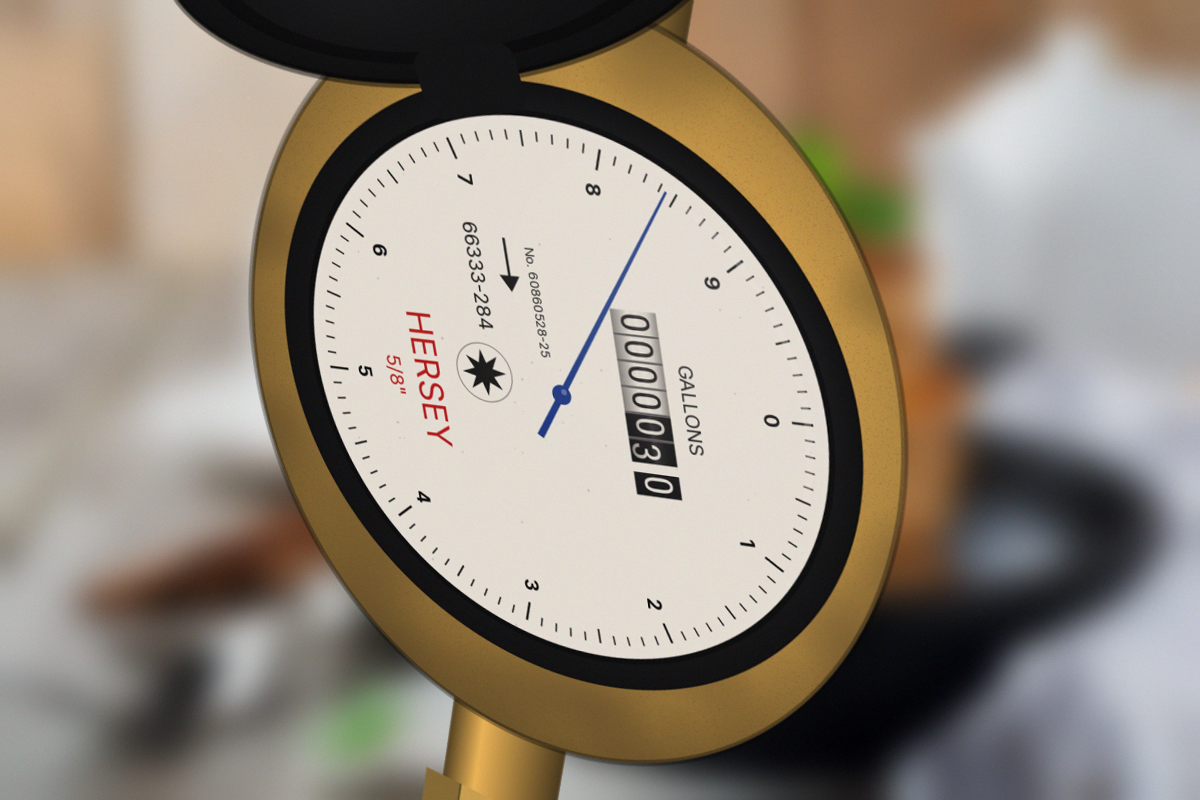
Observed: 28.4 (gal)
